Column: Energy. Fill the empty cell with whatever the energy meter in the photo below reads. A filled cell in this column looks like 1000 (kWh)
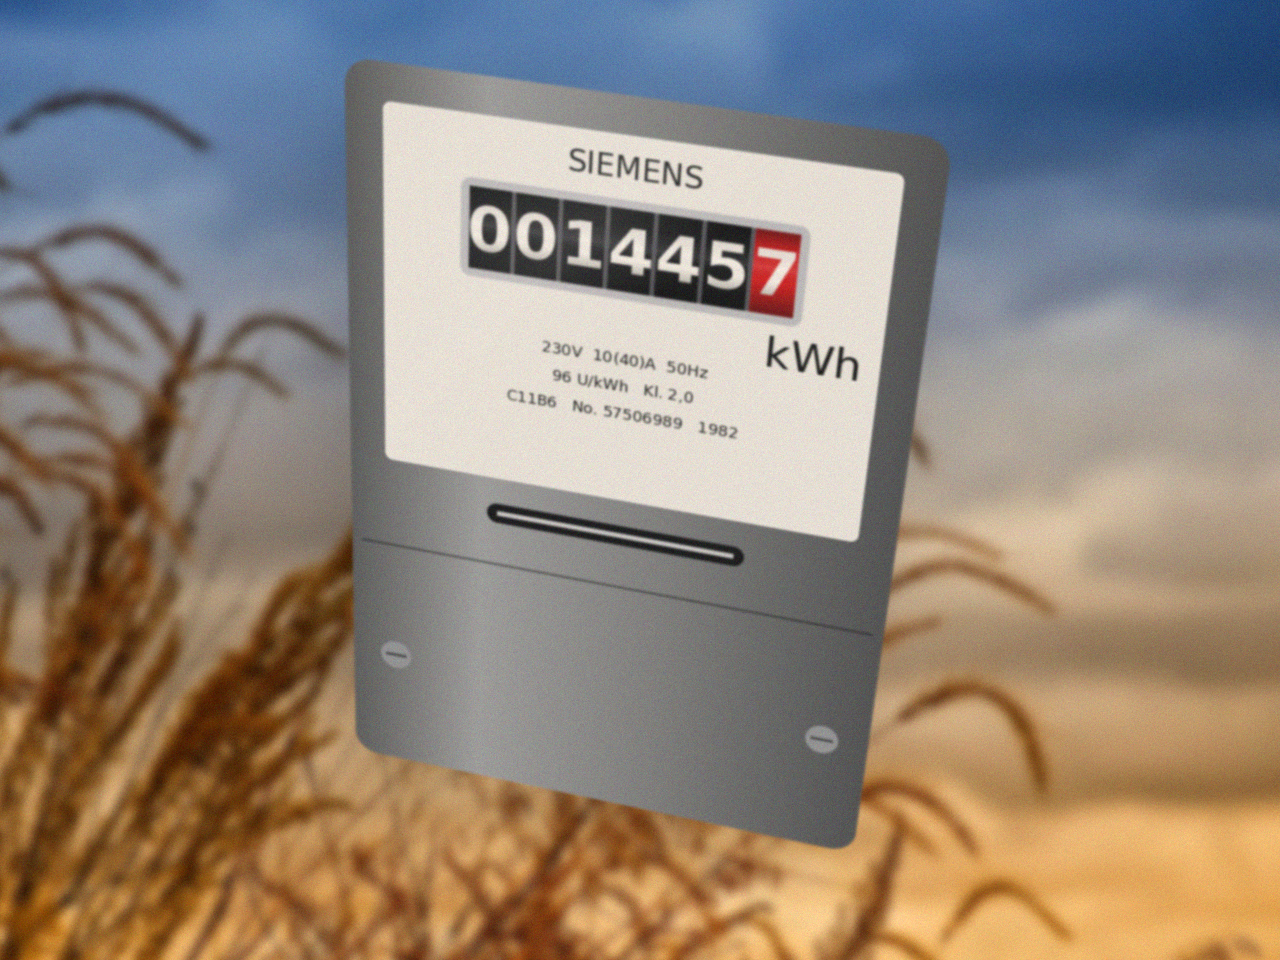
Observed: 1445.7 (kWh)
